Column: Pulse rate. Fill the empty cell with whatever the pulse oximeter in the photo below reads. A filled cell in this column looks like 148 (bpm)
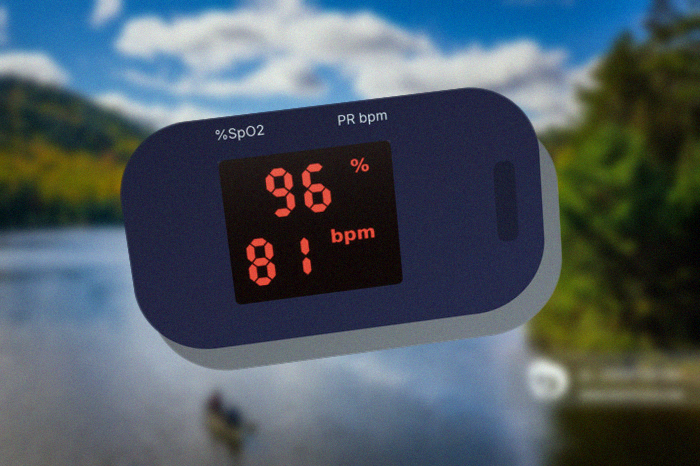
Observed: 81 (bpm)
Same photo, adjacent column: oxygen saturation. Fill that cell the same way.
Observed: 96 (%)
